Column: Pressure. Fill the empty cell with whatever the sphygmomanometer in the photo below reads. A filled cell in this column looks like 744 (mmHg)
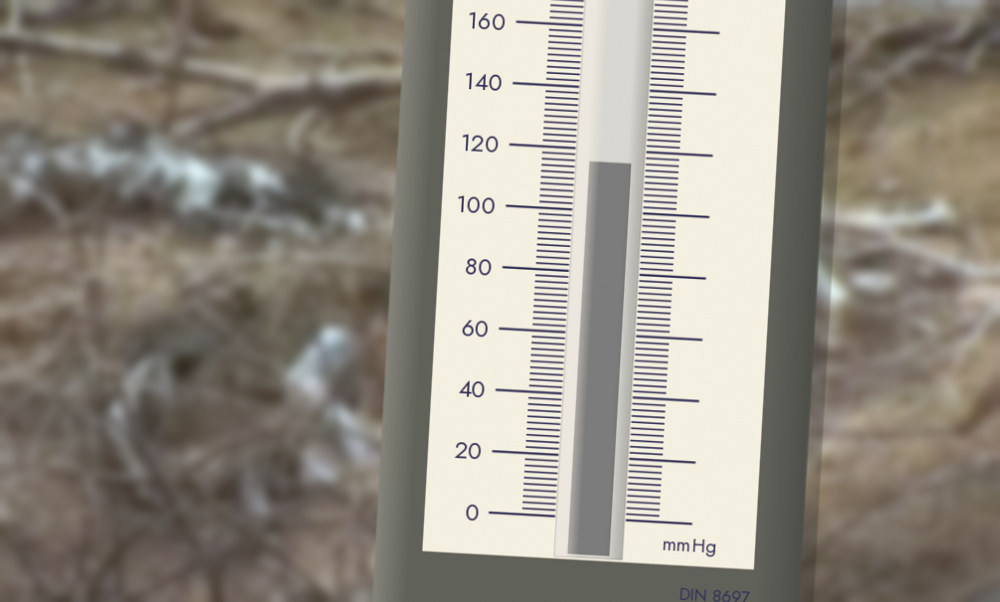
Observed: 116 (mmHg)
